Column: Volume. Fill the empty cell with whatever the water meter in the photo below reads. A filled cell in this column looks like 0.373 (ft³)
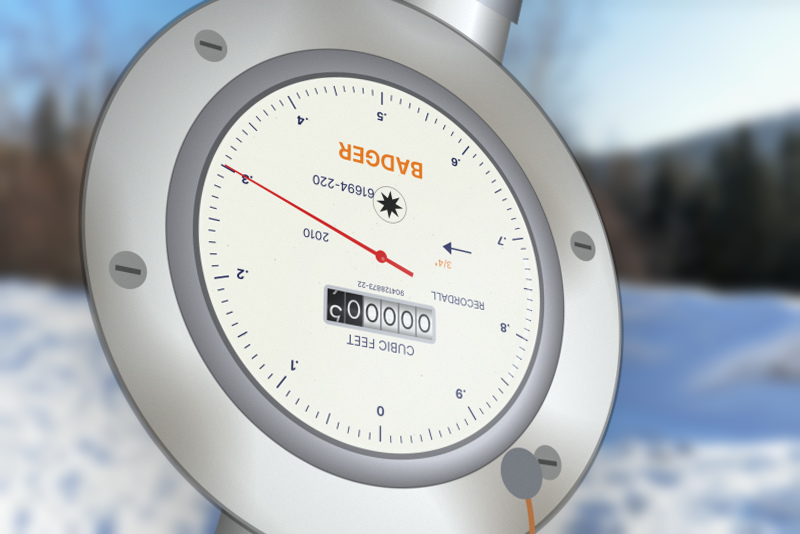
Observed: 5.30 (ft³)
